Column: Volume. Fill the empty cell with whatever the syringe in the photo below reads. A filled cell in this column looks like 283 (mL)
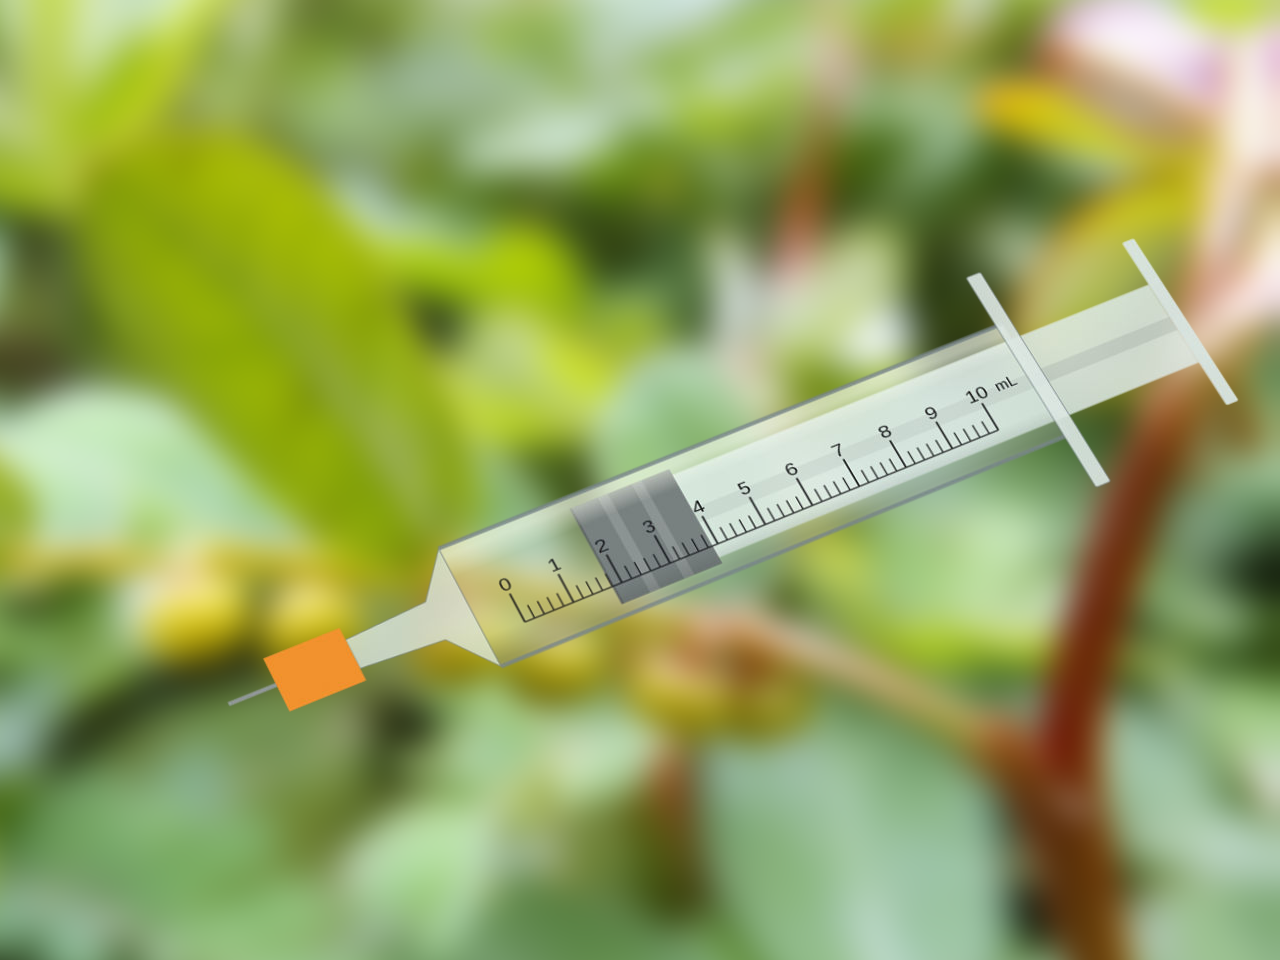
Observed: 1.8 (mL)
